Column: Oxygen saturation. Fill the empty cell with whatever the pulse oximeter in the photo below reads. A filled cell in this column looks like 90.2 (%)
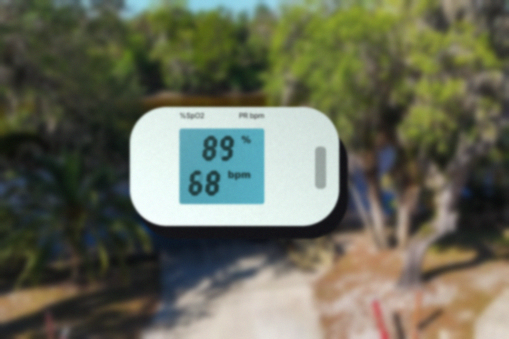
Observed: 89 (%)
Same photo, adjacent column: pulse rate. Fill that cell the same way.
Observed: 68 (bpm)
